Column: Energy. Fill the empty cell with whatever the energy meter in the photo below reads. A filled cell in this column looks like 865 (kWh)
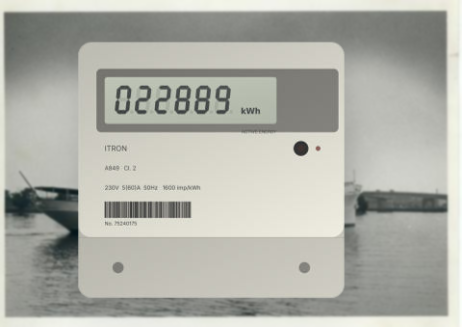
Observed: 22889 (kWh)
